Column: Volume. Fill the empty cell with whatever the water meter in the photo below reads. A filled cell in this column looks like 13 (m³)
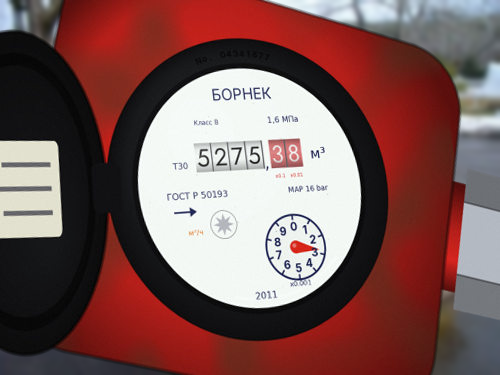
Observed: 5275.382 (m³)
